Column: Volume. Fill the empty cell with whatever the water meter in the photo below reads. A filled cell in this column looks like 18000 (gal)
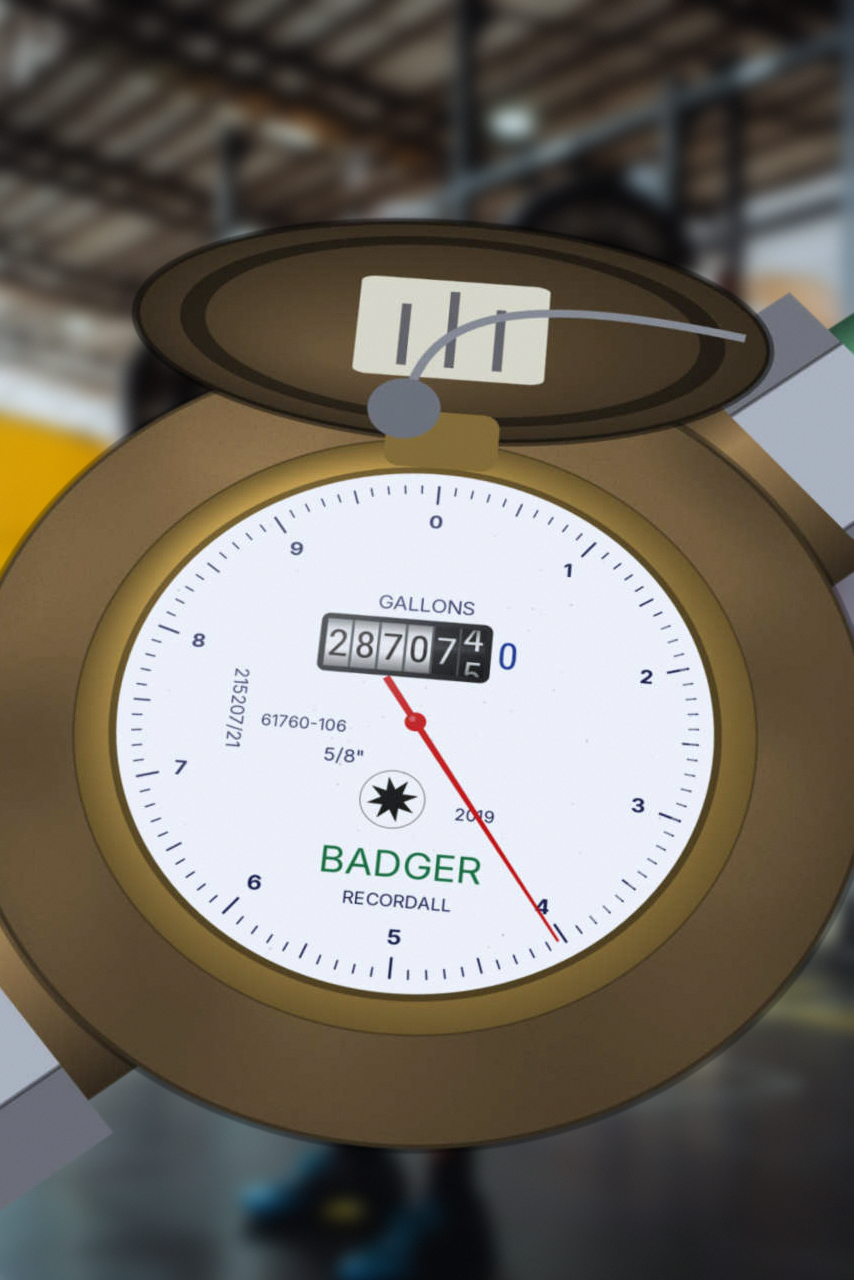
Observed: 2870744.0 (gal)
